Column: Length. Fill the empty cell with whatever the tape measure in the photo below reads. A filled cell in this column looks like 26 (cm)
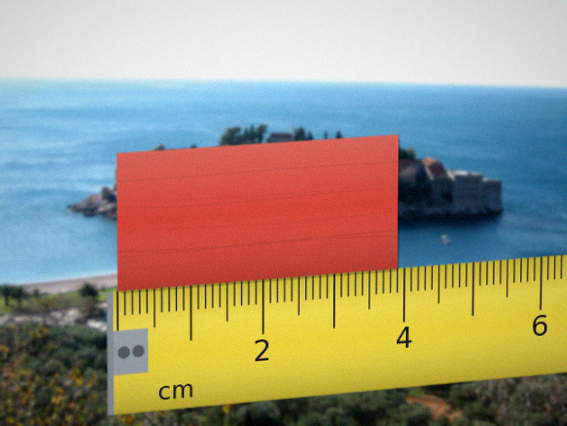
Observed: 3.9 (cm)
